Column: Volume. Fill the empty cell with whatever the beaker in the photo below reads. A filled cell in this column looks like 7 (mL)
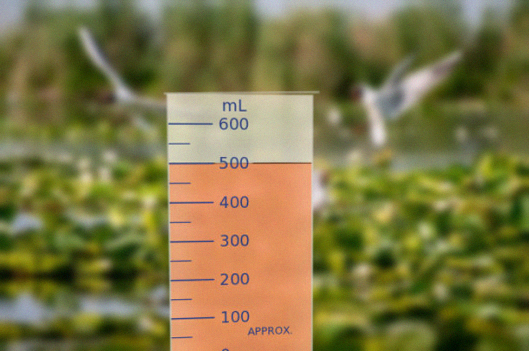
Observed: 500 (mL)
